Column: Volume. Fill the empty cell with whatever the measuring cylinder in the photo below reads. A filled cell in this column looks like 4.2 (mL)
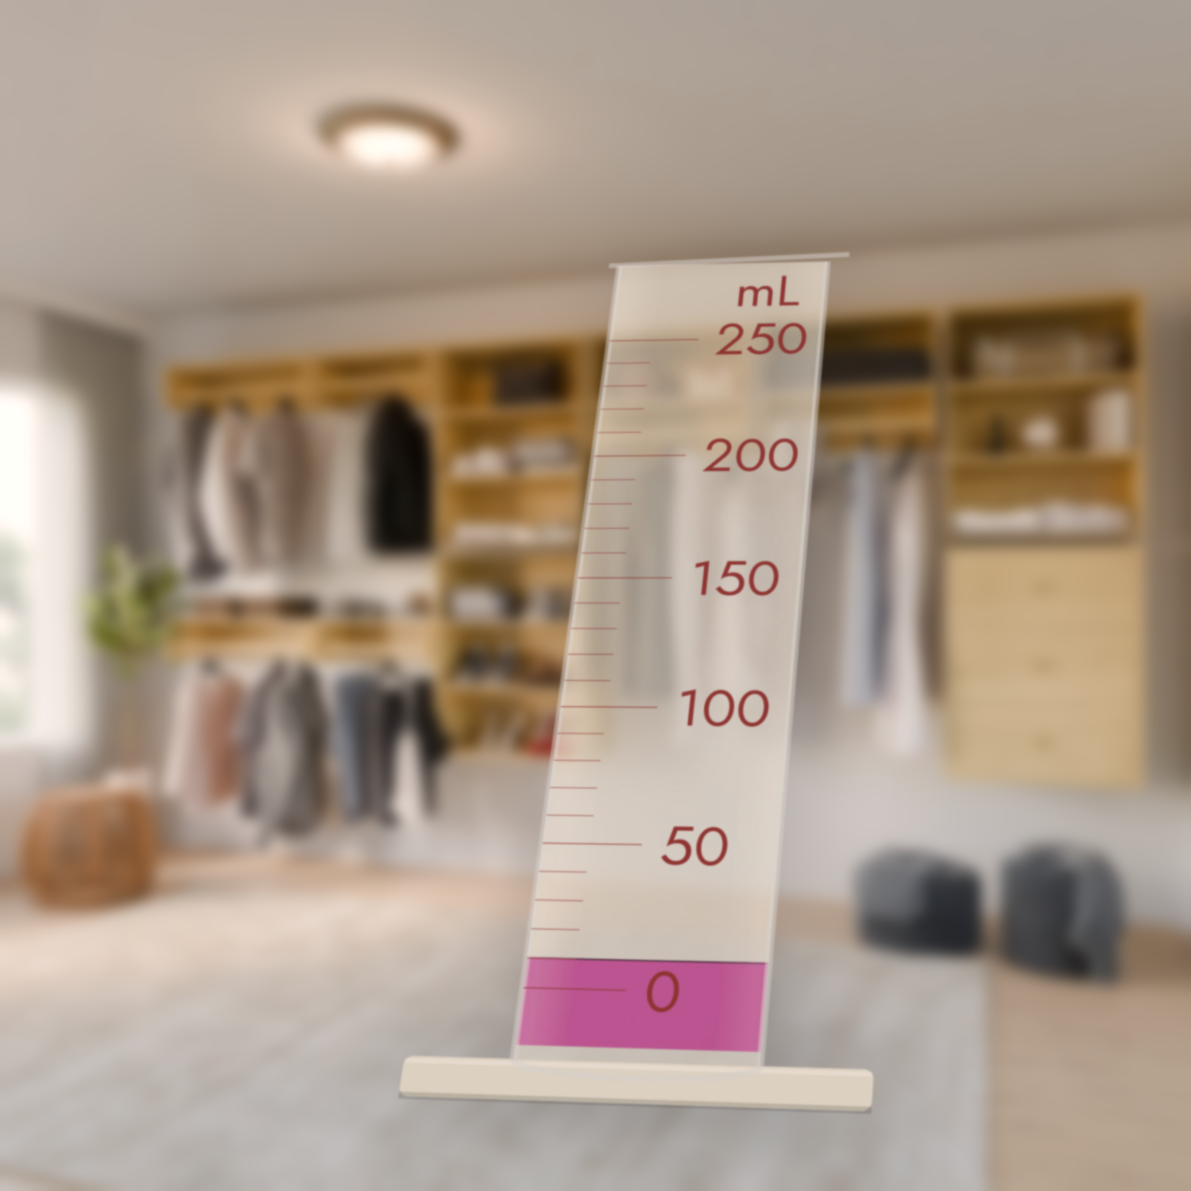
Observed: 10 (mL)
